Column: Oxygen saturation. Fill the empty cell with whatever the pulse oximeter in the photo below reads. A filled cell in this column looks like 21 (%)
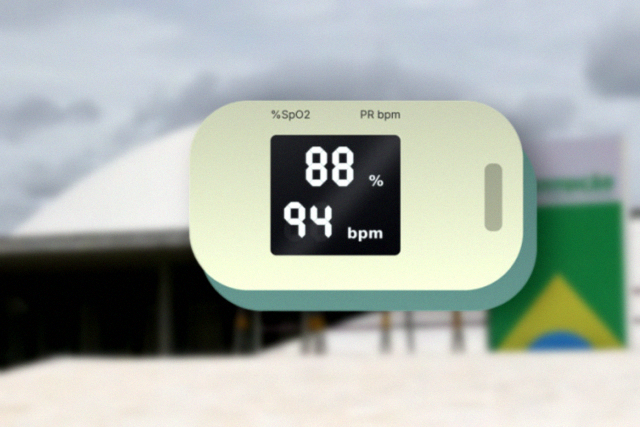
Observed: 88 (%)
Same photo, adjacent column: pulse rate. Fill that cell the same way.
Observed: 94 (bpm)
